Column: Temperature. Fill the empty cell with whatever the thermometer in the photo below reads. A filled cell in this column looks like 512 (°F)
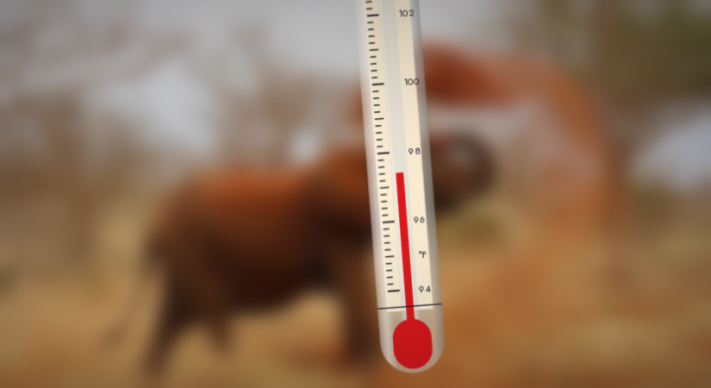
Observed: 97.4 (°F)
